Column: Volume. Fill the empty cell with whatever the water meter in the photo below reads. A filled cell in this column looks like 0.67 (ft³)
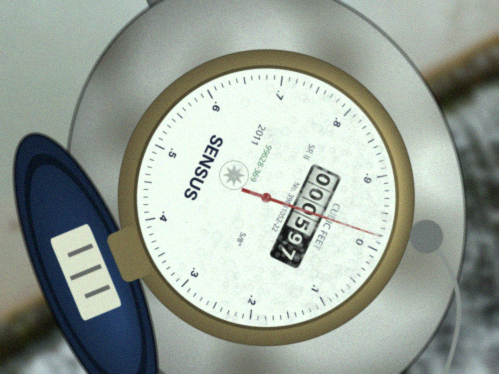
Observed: 596.98 (ft³)
